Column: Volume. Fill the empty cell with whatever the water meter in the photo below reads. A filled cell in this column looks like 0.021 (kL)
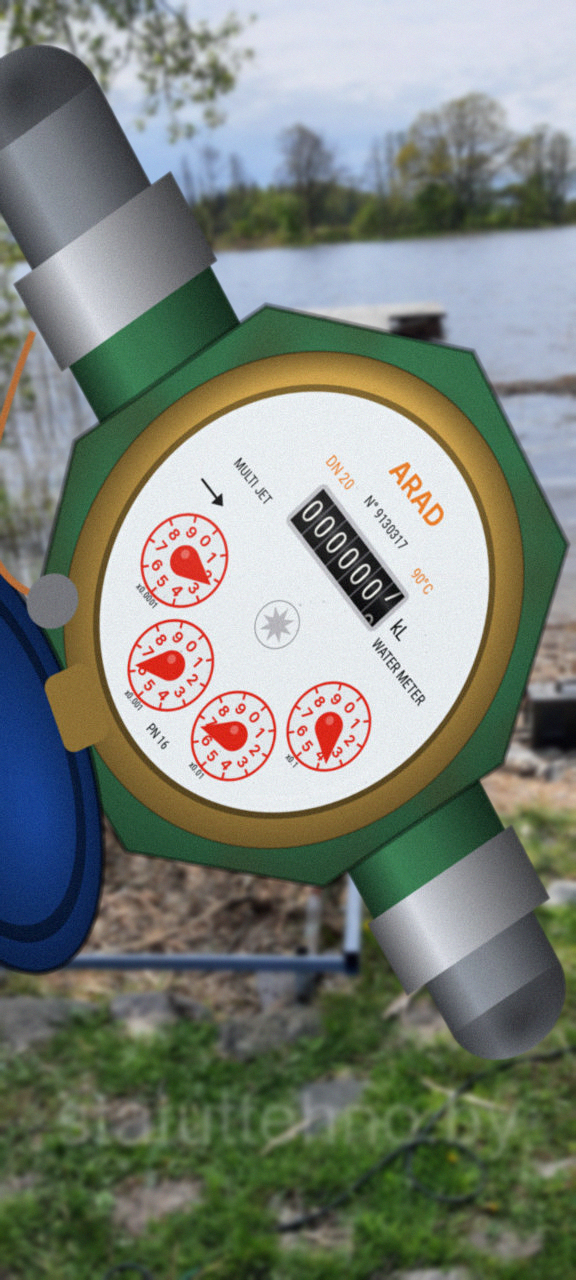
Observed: 7.3662 (kL)
